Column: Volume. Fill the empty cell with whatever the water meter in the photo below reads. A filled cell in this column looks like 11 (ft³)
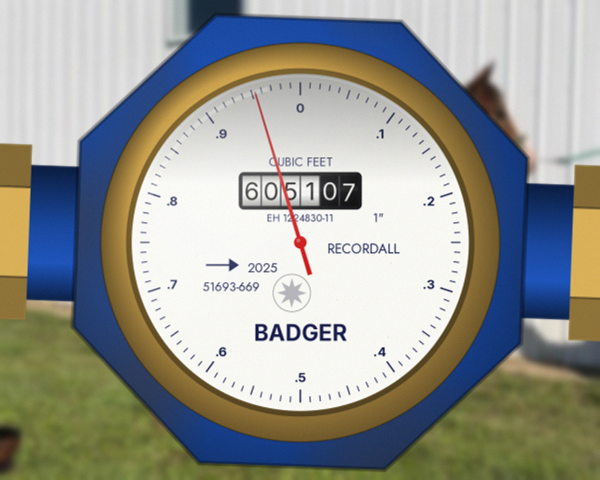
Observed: 605106.95 (ft³)
